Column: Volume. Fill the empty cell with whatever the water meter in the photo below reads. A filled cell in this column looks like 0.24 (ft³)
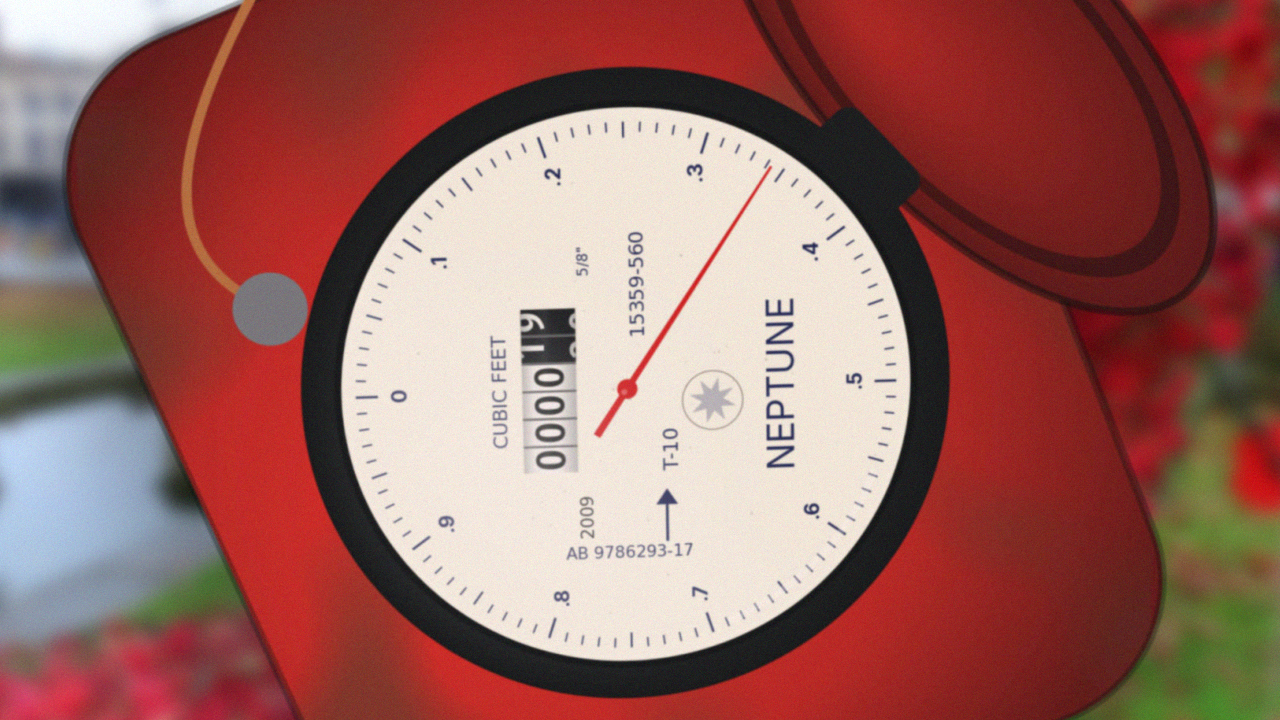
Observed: 19.34 (ft³)
